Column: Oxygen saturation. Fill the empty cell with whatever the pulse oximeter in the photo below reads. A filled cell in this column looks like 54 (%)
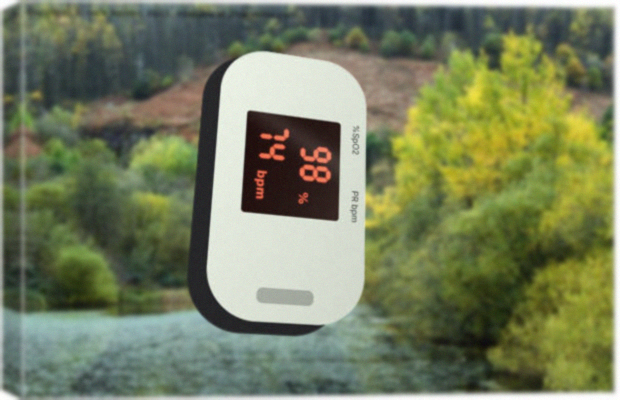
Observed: 98 (%)
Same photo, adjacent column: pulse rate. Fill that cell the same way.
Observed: 74 (bpm)
